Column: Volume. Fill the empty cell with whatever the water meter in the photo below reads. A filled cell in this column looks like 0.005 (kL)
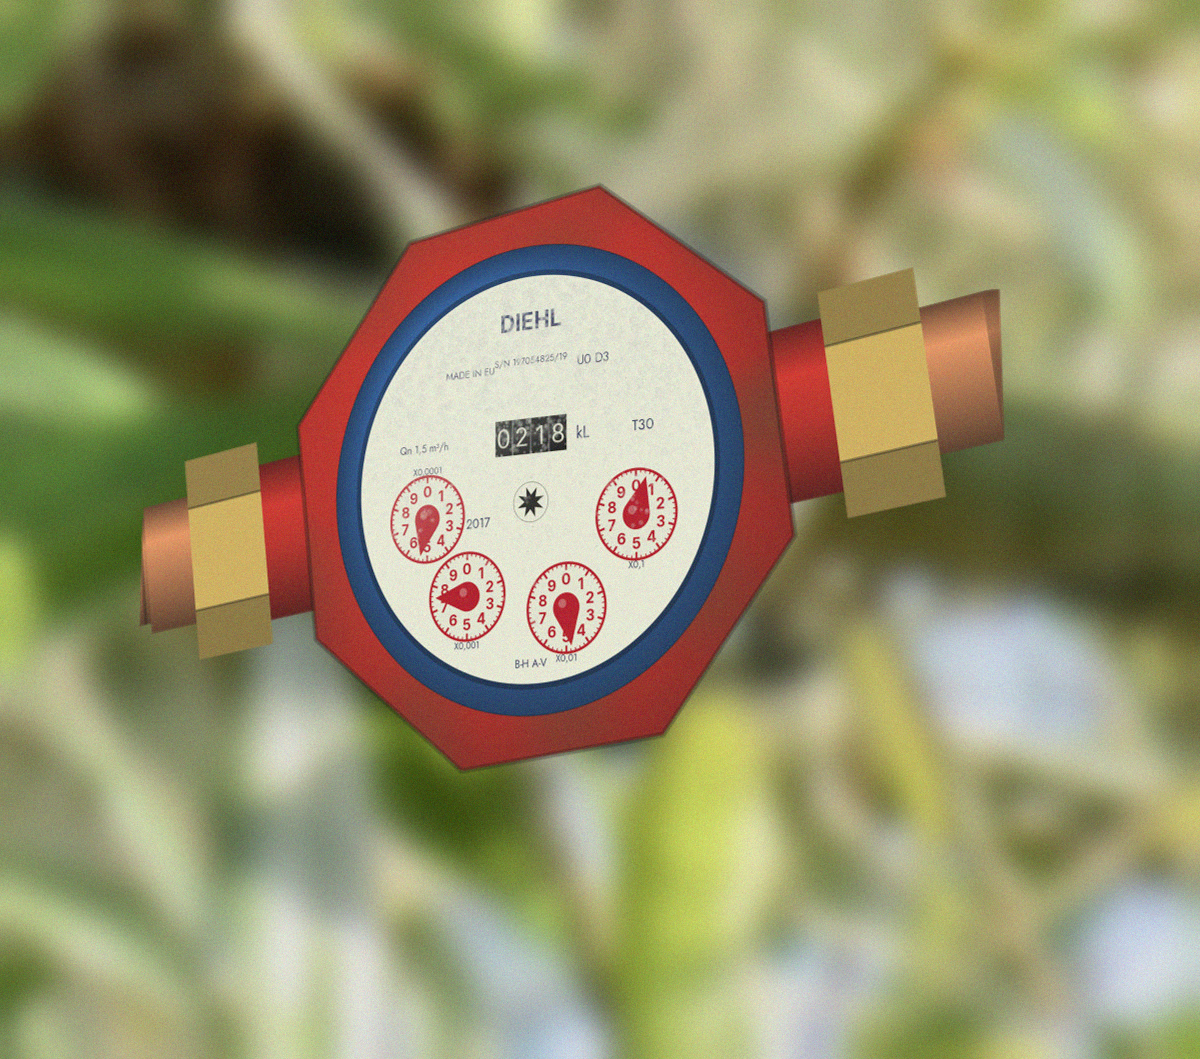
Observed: 218.0475 (kL)
